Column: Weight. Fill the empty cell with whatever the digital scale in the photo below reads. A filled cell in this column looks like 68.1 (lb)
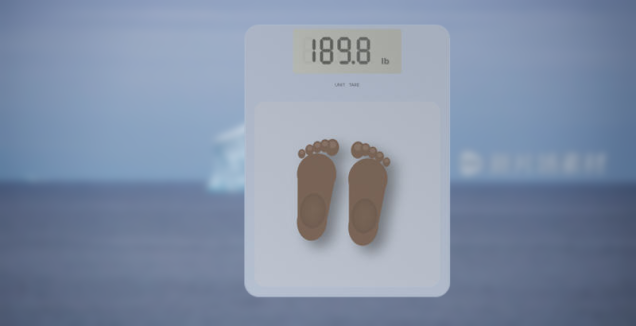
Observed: 189.8 (lb)
